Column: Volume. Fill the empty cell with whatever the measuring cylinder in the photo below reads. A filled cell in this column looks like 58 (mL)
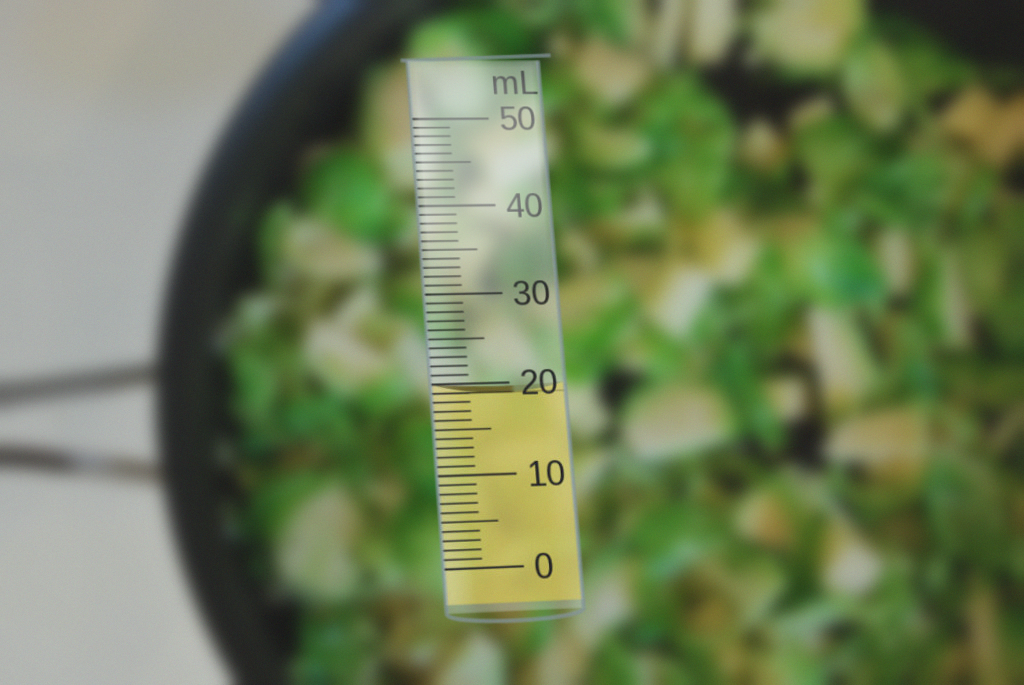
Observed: 19 (mL)
